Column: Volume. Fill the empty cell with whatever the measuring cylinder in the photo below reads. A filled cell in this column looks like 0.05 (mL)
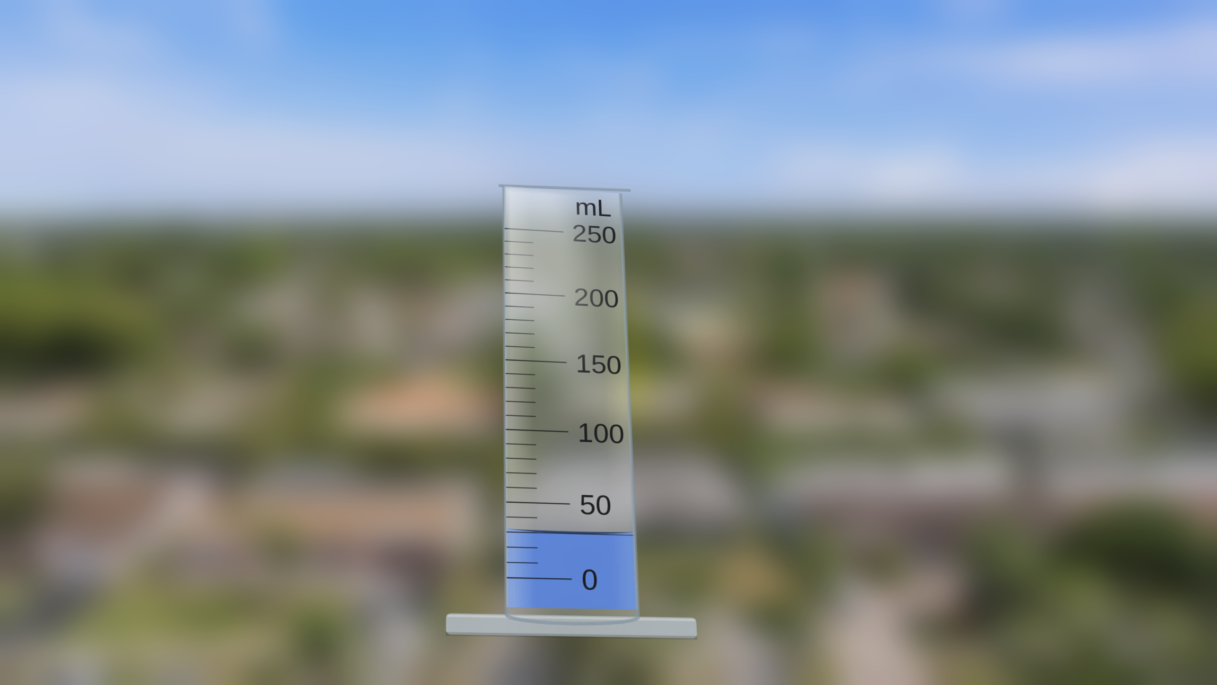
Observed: 30 (mL)
